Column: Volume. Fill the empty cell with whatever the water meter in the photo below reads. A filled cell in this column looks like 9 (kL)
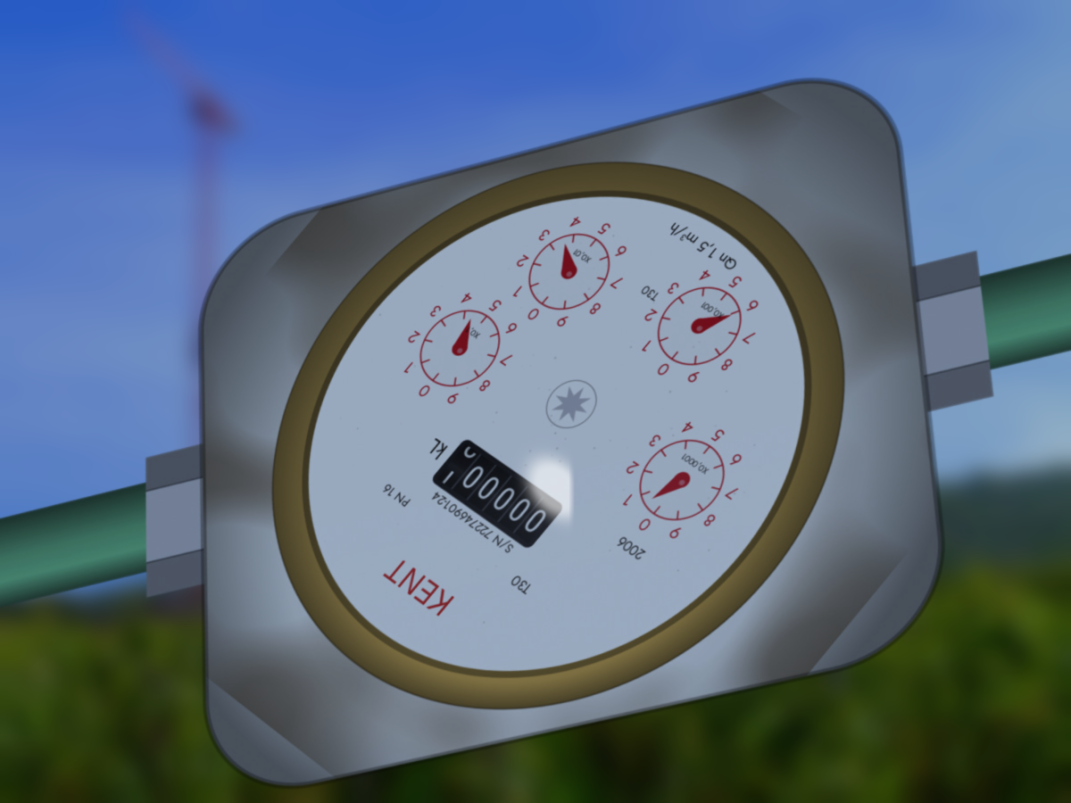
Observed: 1.4360 (kL)
